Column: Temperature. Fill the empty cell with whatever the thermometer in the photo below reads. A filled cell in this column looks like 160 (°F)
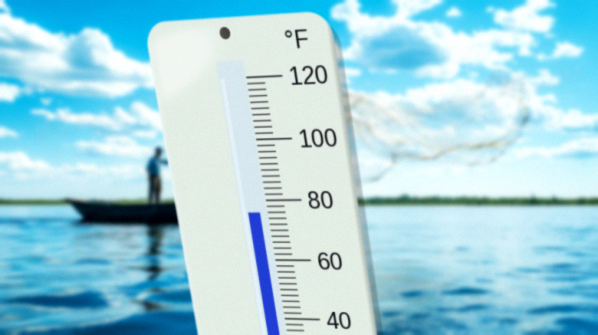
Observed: 76 (°F)
